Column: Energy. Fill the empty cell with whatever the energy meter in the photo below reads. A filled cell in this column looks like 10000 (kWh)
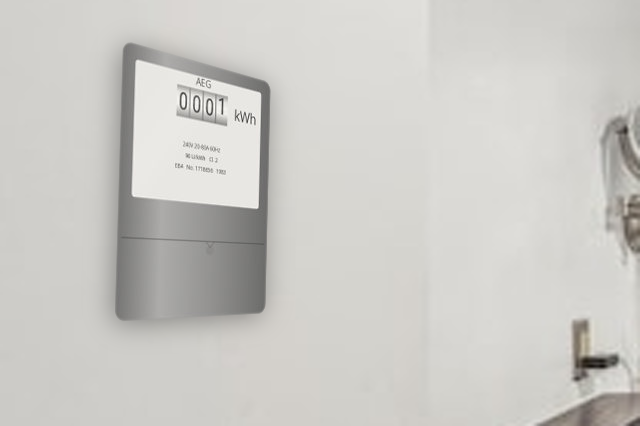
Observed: 1 (kWh)
